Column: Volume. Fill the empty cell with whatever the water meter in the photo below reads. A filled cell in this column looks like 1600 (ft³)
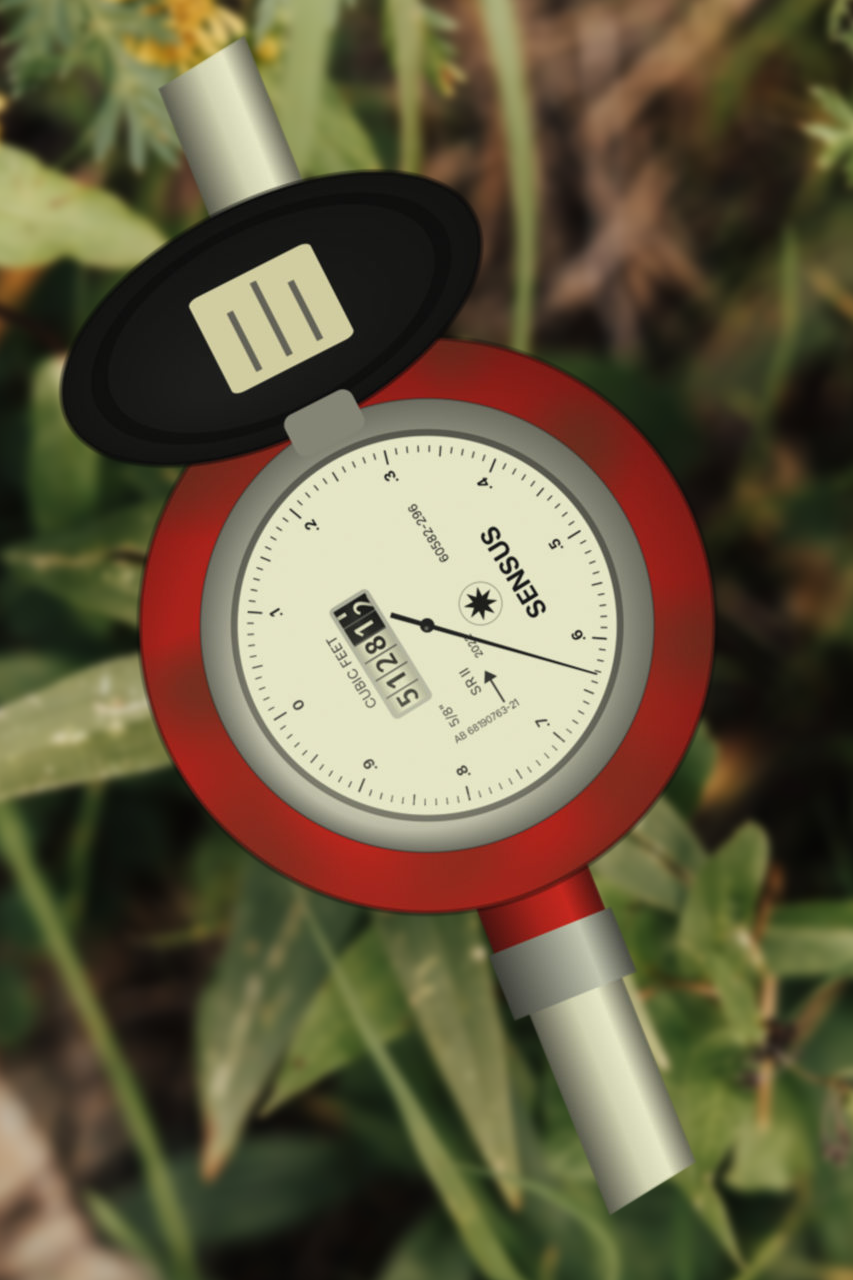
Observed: 512811.63 (ft³)
